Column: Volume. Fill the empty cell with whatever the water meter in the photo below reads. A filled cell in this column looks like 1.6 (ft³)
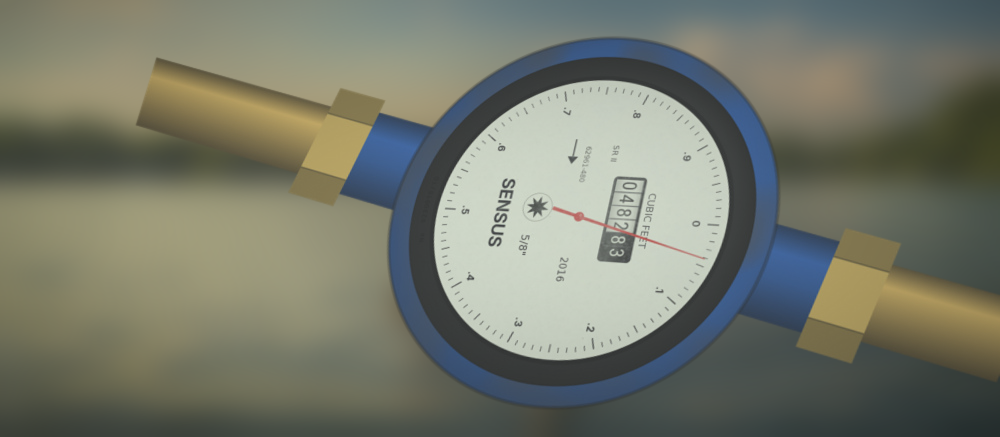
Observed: 48283.04 (ft³)
